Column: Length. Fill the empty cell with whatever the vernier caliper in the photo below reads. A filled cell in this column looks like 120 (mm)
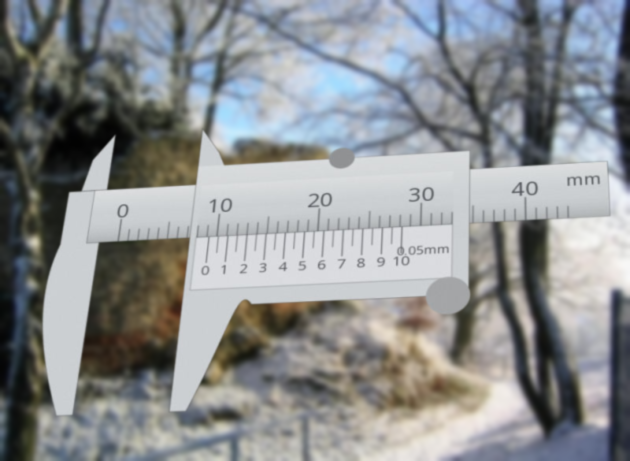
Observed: 9.2 (mm)
